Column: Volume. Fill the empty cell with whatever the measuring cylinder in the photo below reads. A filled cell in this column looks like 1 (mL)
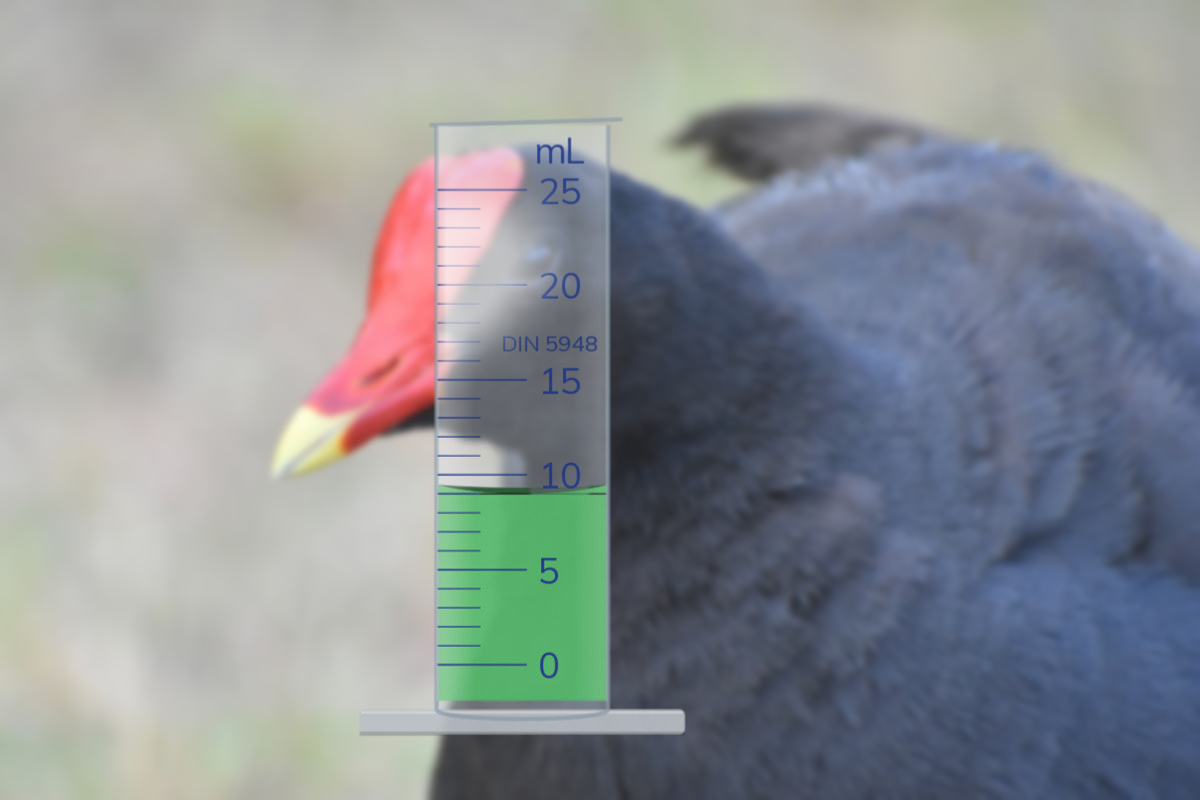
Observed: 9 (mL)
